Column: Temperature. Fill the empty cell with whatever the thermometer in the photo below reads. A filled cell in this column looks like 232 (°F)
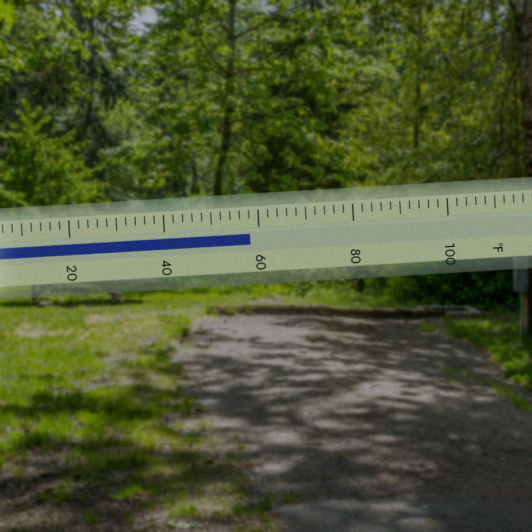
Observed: 58 (°F)
